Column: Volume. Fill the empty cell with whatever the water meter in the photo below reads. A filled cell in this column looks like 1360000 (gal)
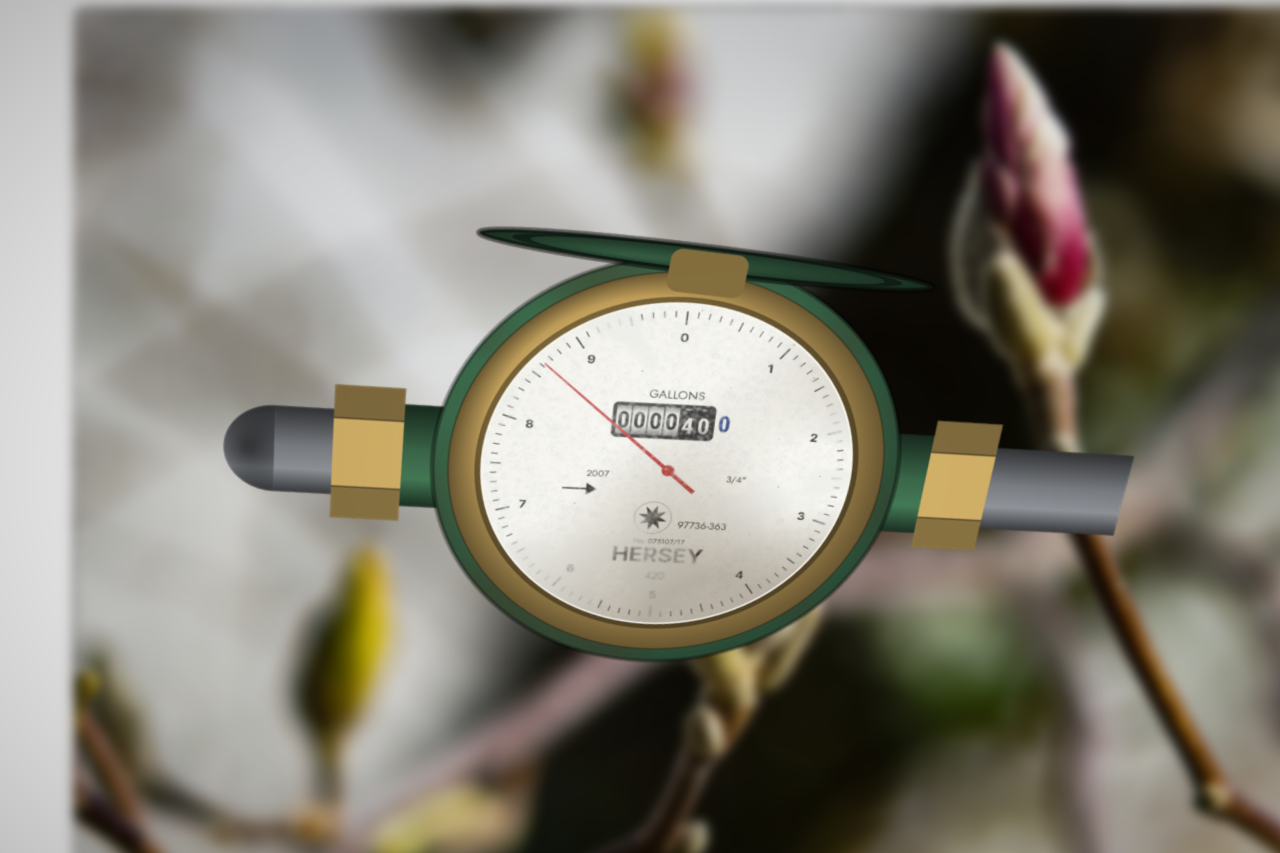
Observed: 398.6 (gal)
